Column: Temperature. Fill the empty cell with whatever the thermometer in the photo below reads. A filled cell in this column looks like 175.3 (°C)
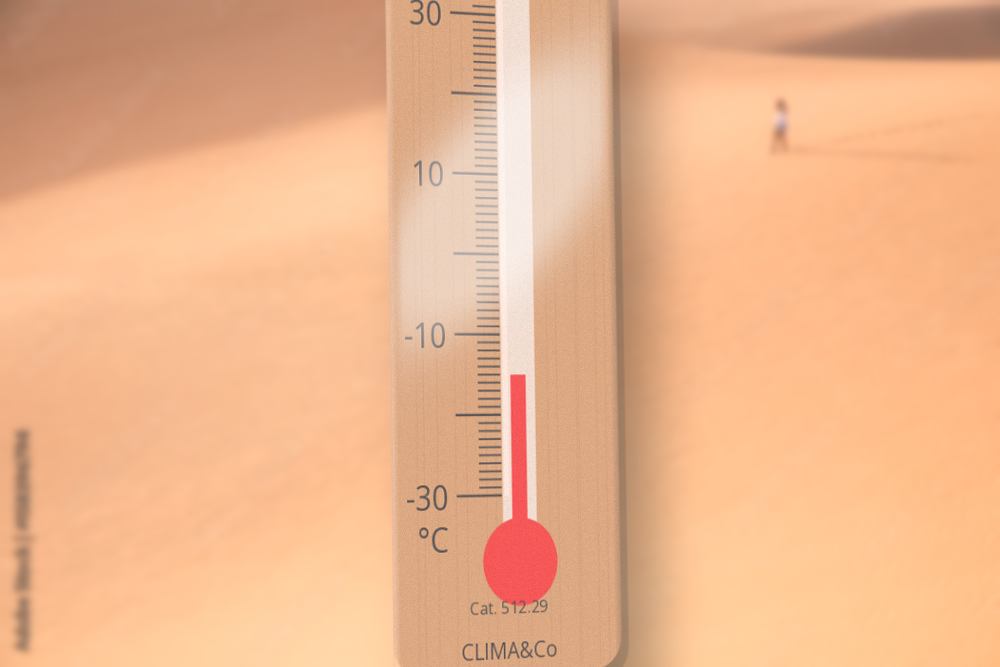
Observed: -15 (°C)
